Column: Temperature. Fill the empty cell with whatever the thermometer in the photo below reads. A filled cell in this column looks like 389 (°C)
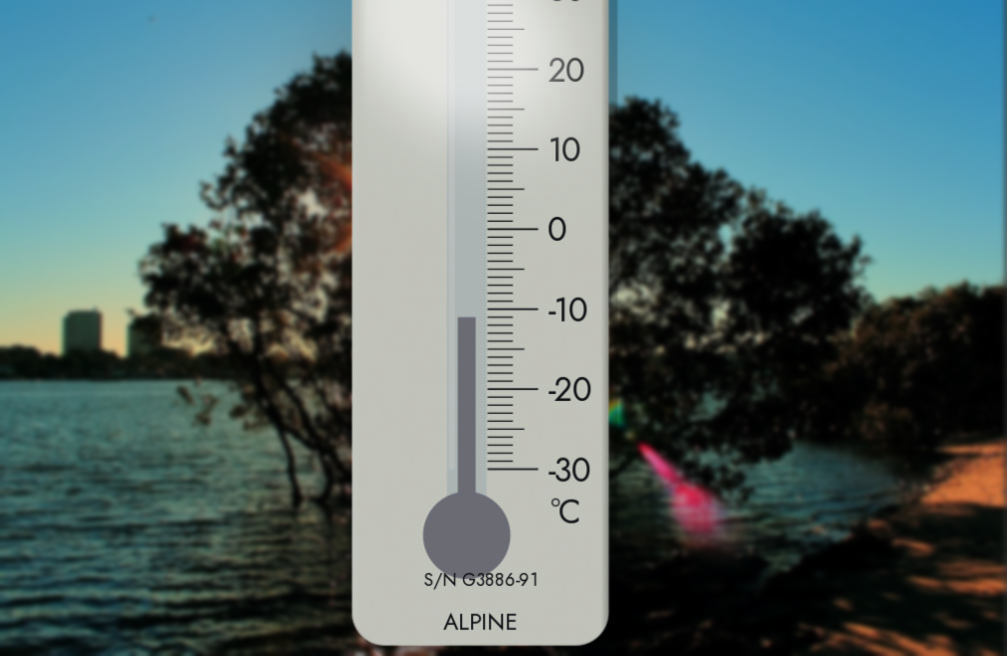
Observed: -11 (°C)
